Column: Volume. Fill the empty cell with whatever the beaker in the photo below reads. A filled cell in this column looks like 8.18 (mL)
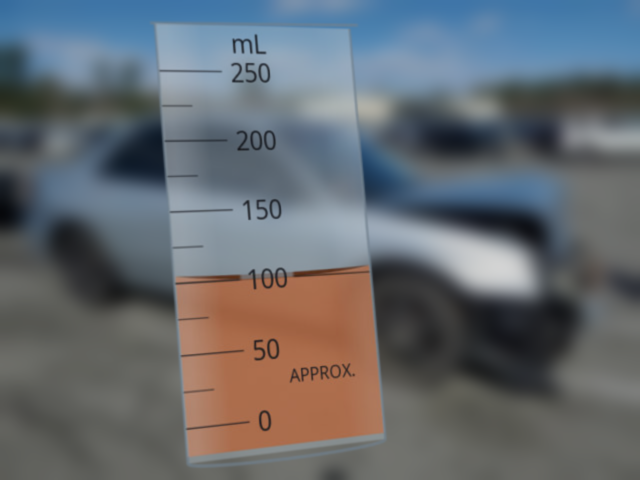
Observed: 100 (mL)
